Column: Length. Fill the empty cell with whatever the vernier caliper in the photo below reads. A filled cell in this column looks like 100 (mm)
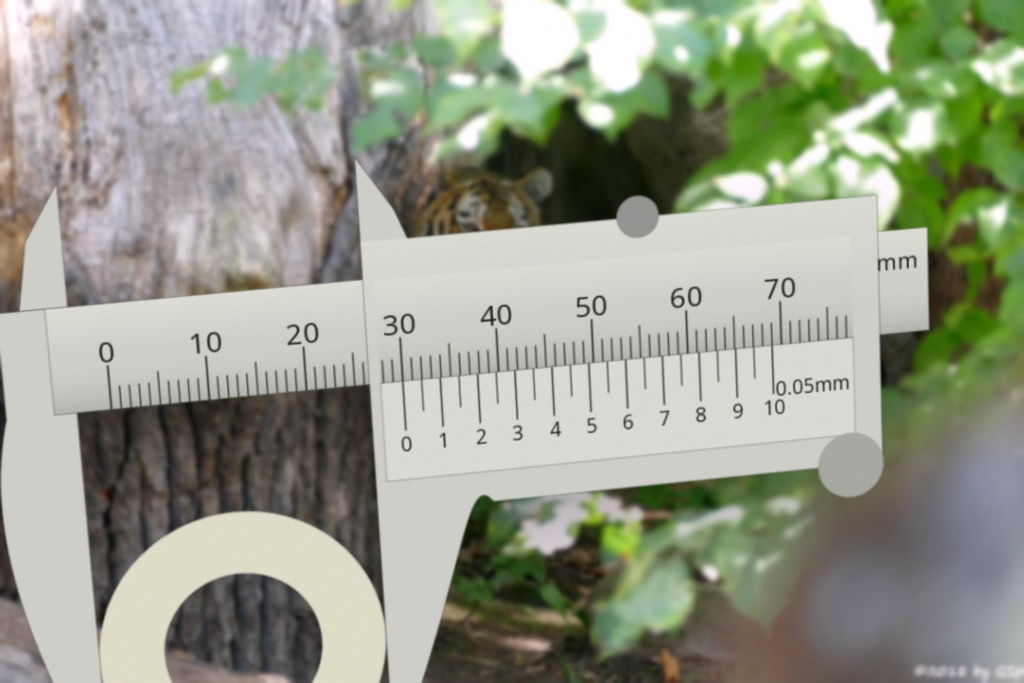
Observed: 30.0 (mm)
